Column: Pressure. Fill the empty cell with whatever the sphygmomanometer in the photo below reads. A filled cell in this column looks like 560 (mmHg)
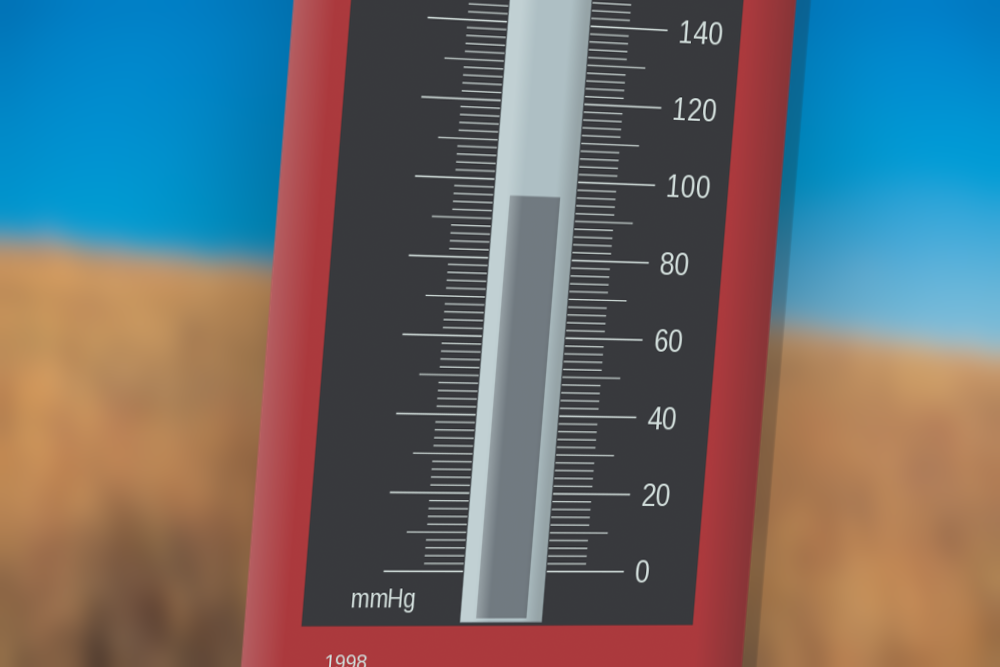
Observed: 96 (mmHg)
